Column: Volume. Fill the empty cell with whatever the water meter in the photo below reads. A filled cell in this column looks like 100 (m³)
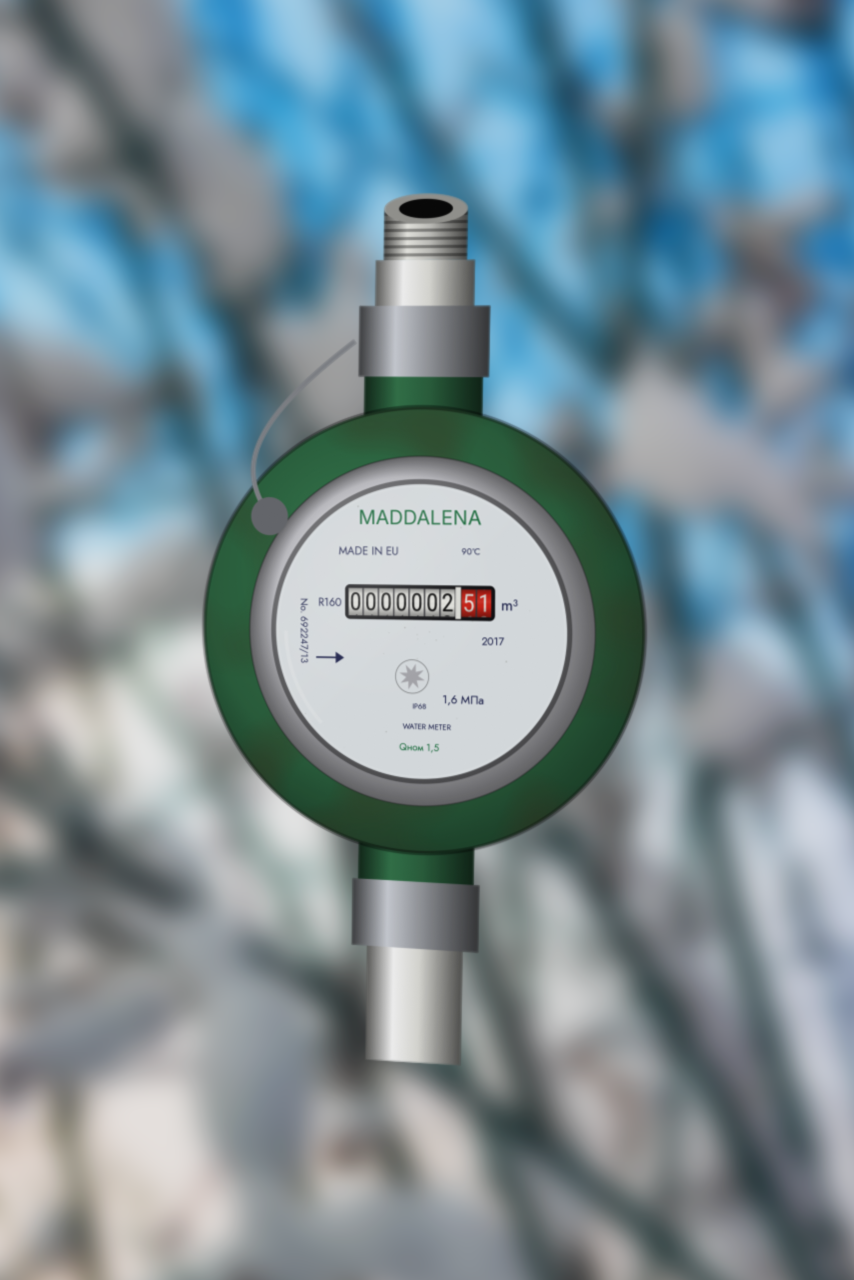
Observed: 2.51 (m³)
